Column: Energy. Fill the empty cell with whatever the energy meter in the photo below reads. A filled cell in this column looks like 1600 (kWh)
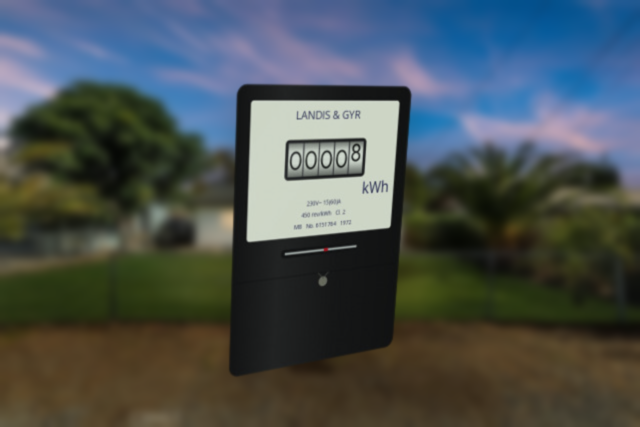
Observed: 8 (kWh)
